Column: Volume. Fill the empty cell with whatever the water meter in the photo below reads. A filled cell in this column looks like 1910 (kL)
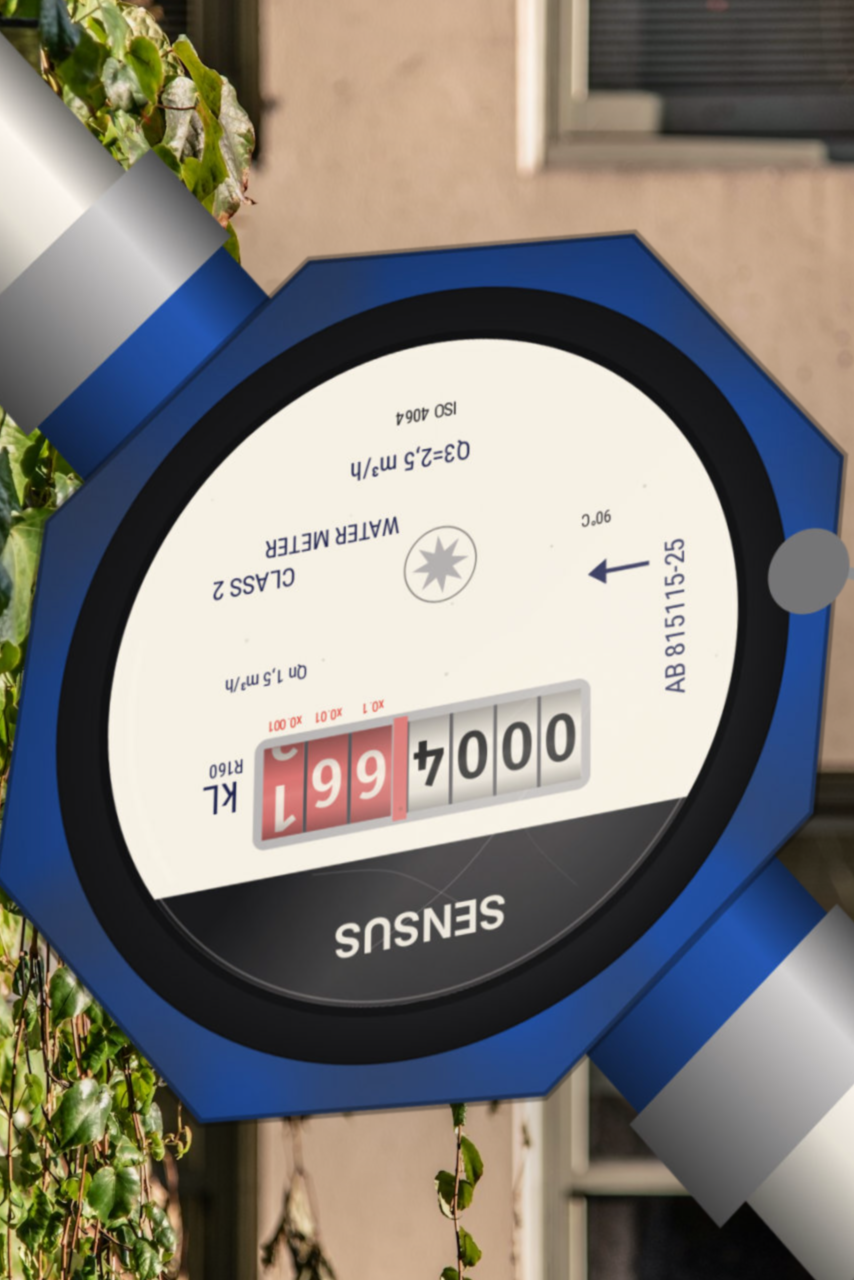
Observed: 4.661 (kL)
